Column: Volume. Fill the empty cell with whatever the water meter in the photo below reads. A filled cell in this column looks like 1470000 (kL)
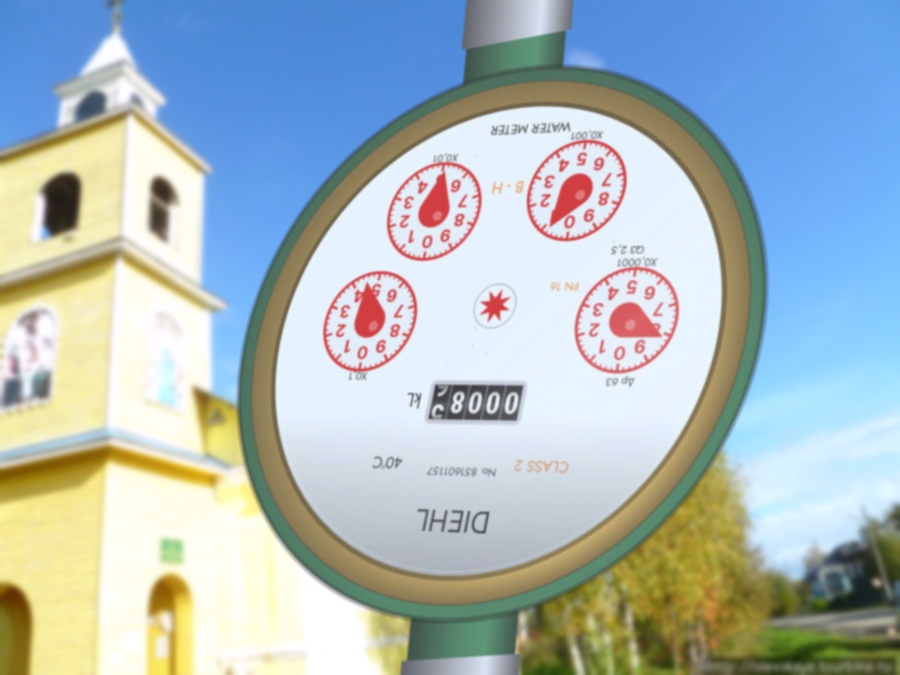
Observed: 85.4508 (kL)
